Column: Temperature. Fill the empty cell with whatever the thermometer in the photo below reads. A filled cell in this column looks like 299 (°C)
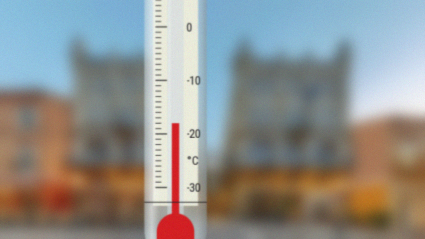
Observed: -18 (°C)
